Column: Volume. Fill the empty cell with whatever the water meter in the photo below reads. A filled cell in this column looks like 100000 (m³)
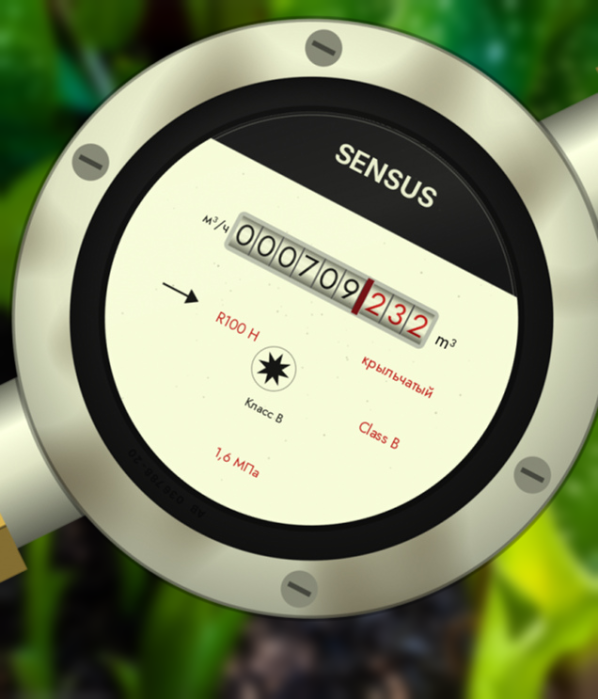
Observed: 709.232 (m³)
